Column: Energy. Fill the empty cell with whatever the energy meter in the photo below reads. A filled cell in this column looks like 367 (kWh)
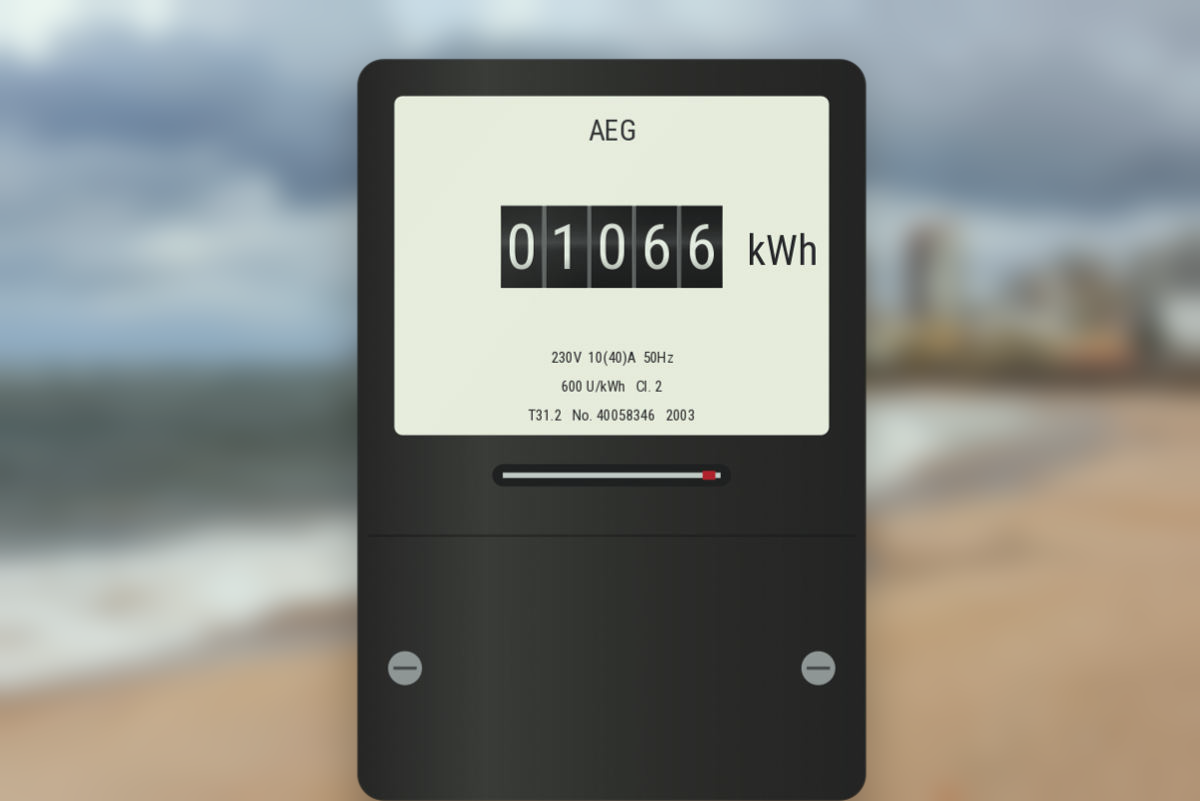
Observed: 1066 (kWh)
